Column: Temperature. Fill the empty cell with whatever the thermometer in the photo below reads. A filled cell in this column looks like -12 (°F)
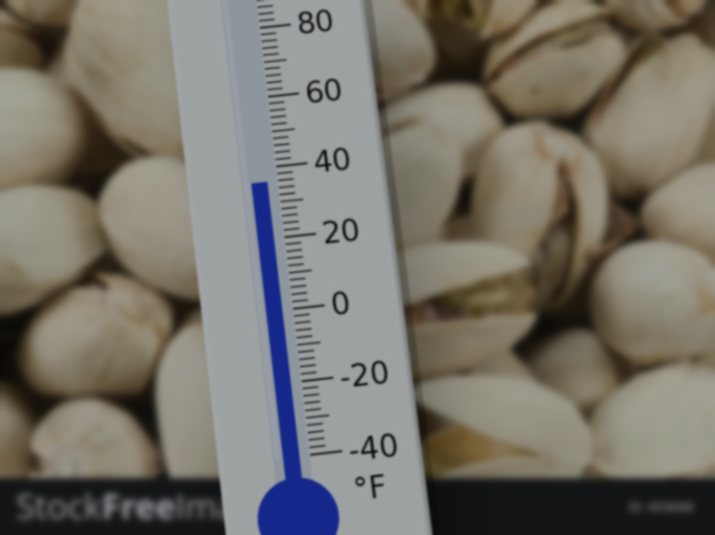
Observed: 36 (°F)
